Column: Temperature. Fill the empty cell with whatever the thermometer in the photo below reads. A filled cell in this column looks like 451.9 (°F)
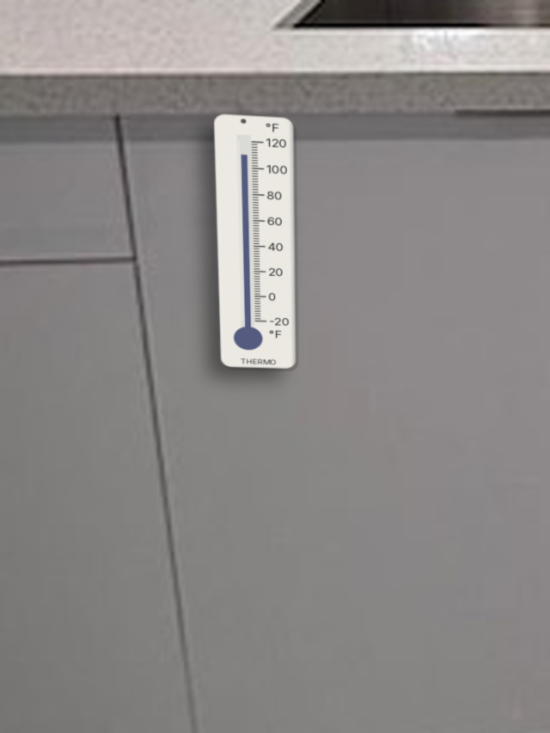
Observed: 110 (°F)
